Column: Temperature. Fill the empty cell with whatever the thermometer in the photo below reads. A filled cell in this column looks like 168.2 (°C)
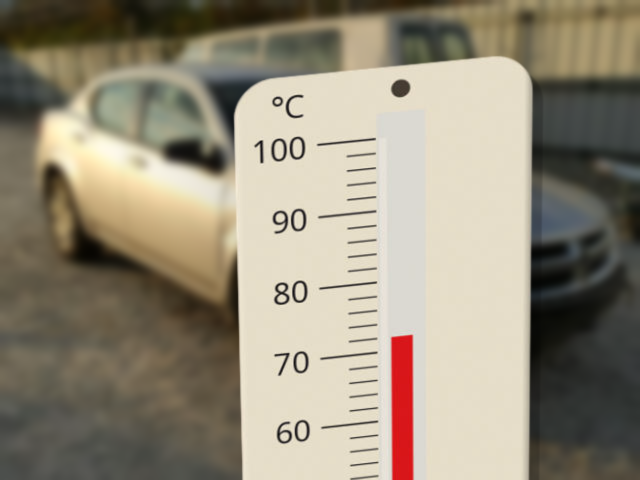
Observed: 72 (°C)
